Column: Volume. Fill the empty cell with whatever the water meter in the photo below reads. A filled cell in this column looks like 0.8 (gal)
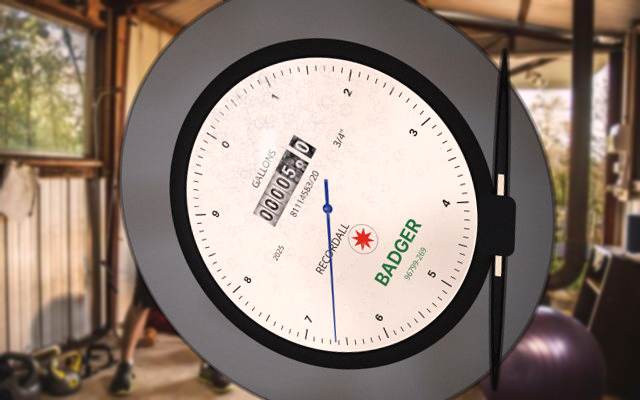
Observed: 576.6 (gal)
